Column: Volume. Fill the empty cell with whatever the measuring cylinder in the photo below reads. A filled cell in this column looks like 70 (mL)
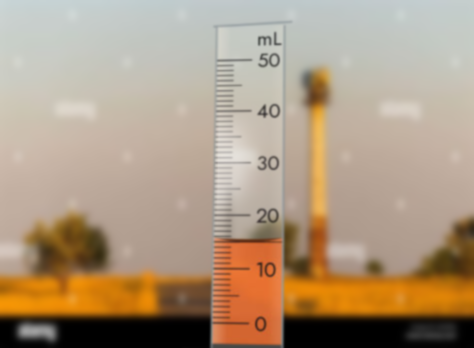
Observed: 15 (mL)
